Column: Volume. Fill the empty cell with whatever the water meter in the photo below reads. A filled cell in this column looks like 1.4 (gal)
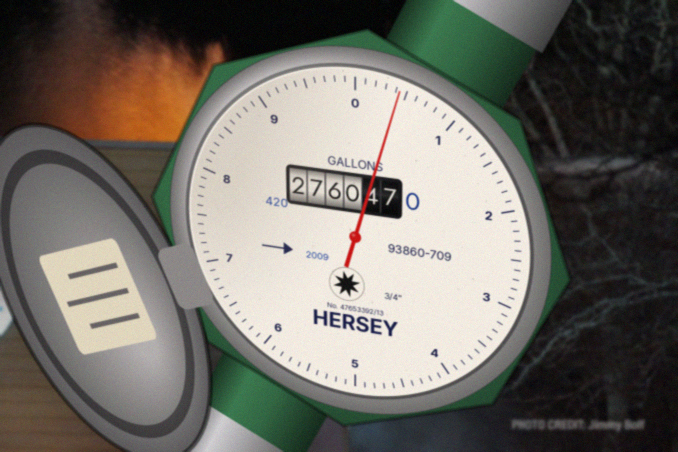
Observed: 2760470.4 (gal)
